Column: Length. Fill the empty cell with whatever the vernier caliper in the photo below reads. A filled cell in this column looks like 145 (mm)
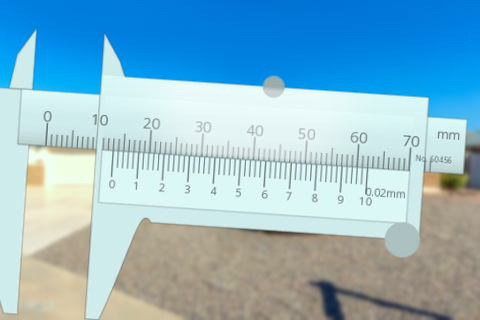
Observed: 13.0 (mm)
